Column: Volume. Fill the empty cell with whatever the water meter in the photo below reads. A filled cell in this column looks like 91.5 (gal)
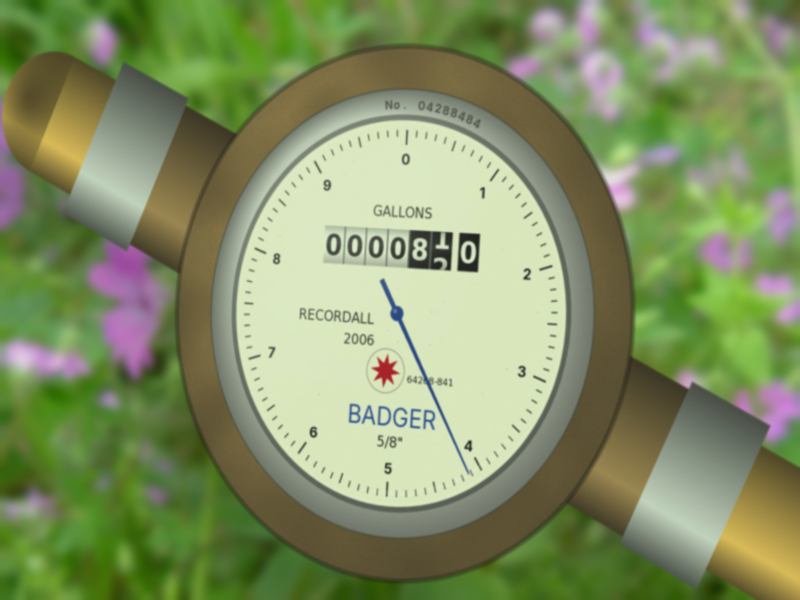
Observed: 814.1 (gal)
